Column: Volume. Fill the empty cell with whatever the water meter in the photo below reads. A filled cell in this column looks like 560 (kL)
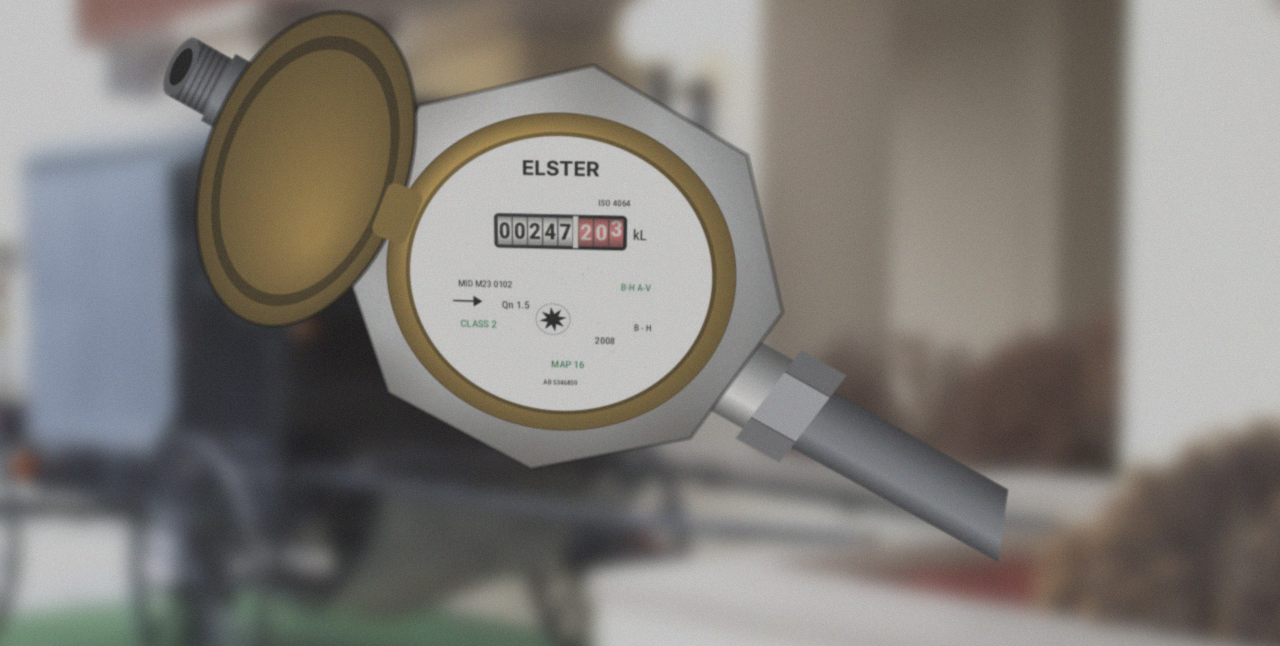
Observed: 247.203 (kL)
